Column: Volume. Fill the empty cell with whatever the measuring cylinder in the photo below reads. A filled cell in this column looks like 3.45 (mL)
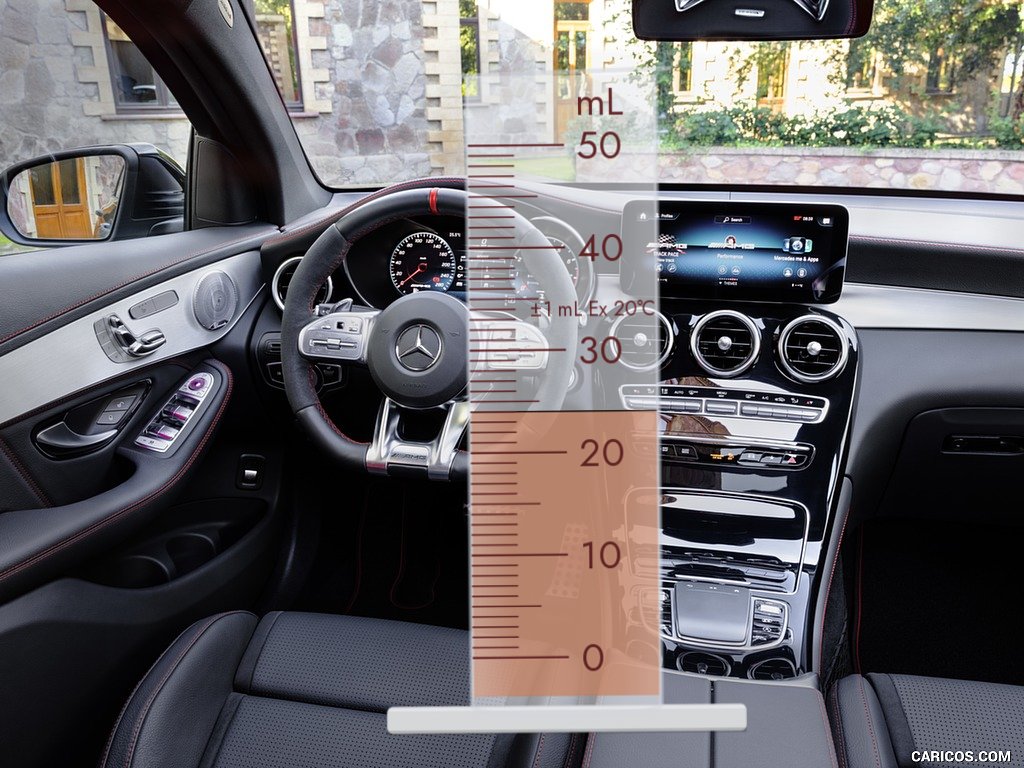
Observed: 24 (mL)
